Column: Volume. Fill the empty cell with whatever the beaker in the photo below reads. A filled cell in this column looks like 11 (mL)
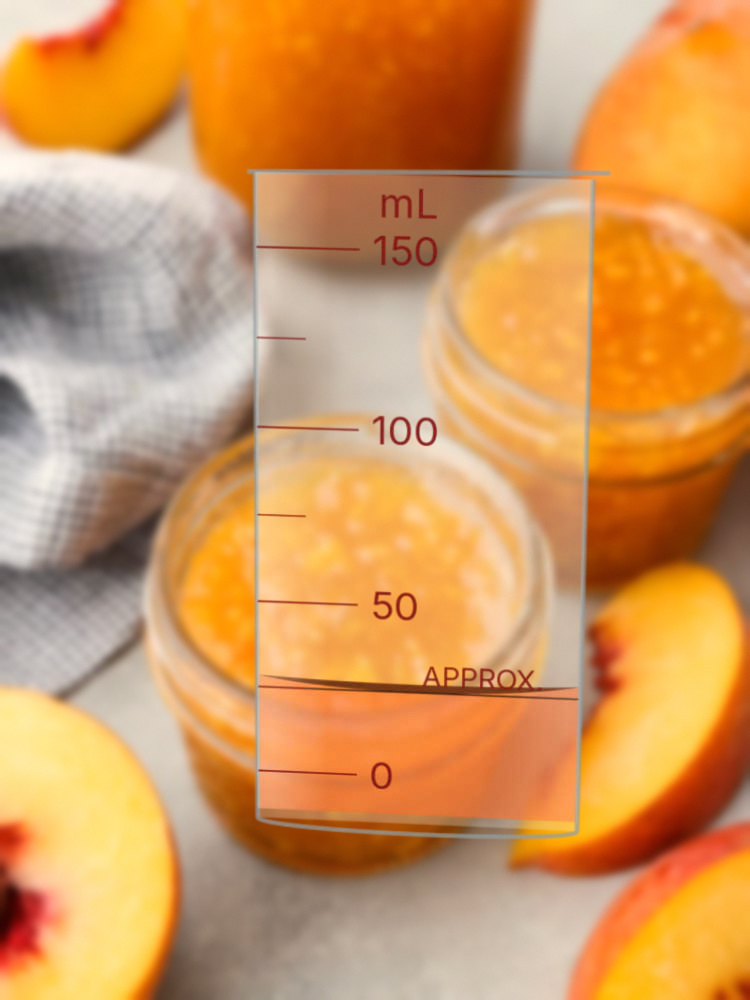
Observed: 25 (mL)
